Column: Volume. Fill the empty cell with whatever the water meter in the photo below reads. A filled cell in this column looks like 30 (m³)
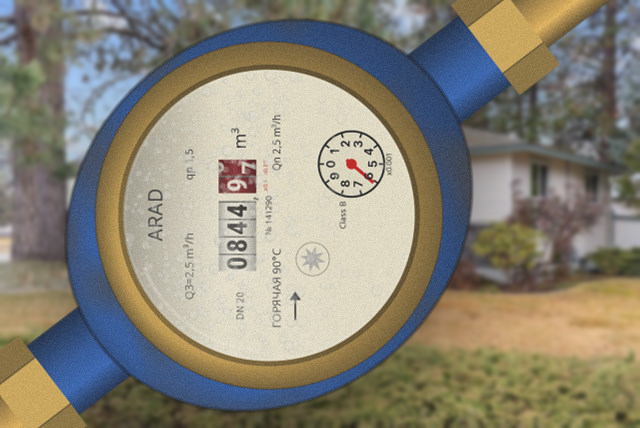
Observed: 844.966 (m³)
